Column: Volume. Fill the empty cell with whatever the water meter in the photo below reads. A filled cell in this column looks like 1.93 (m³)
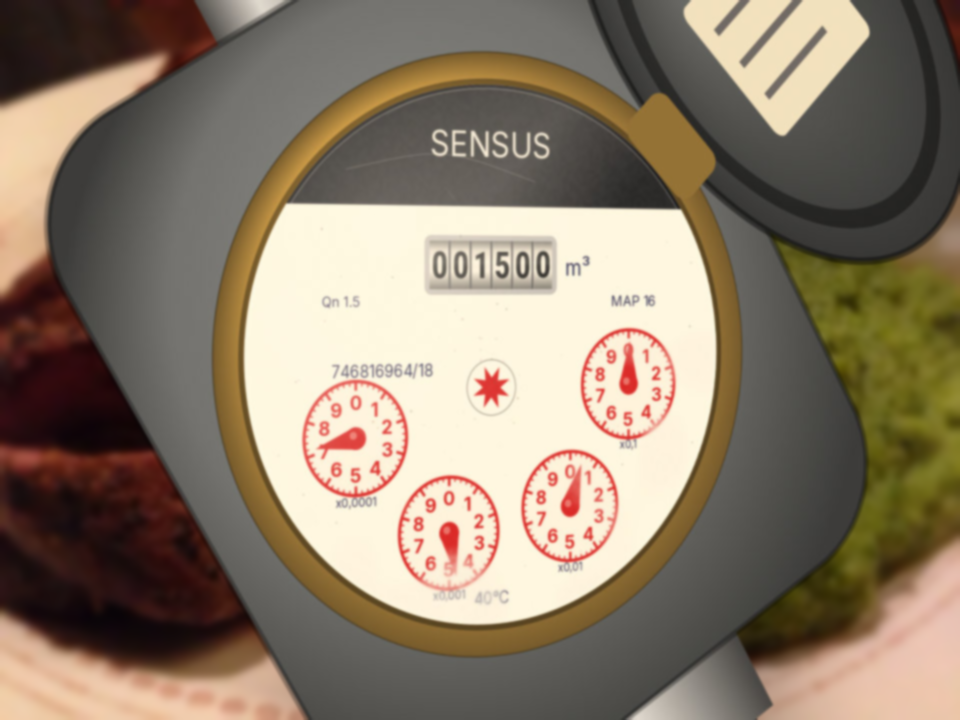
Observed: 1500.0047 (m³)
